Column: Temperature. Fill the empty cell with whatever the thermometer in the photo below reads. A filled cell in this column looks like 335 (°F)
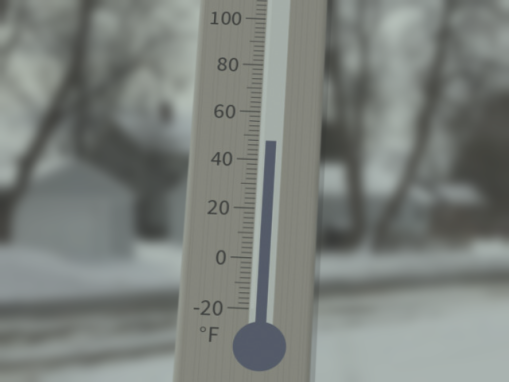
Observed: 48 (°F)
